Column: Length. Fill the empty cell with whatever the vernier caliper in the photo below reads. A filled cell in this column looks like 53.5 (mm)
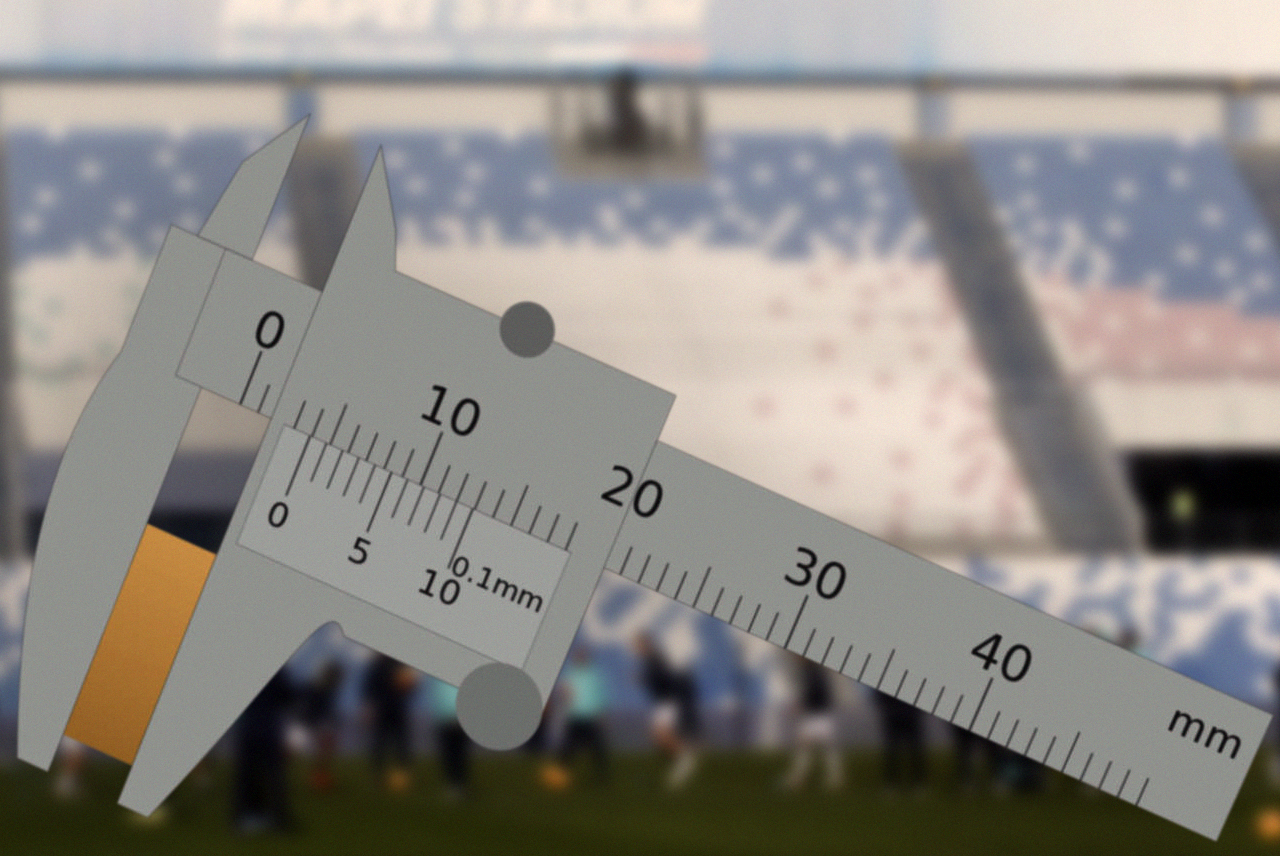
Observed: 3.9 (mm)
